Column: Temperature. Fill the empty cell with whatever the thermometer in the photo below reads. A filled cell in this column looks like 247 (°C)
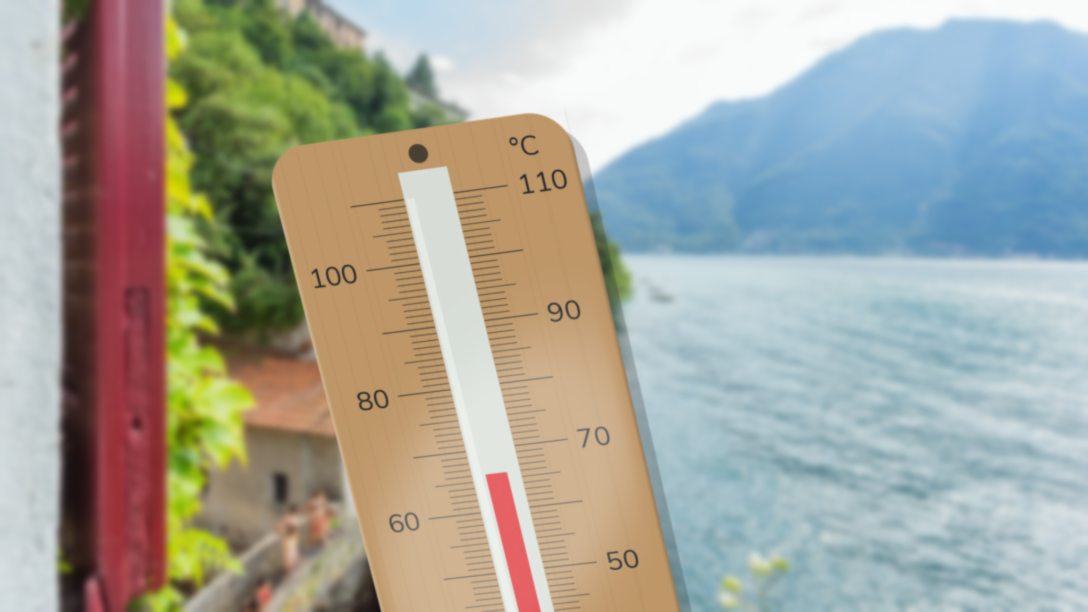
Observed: 66 (°C)
